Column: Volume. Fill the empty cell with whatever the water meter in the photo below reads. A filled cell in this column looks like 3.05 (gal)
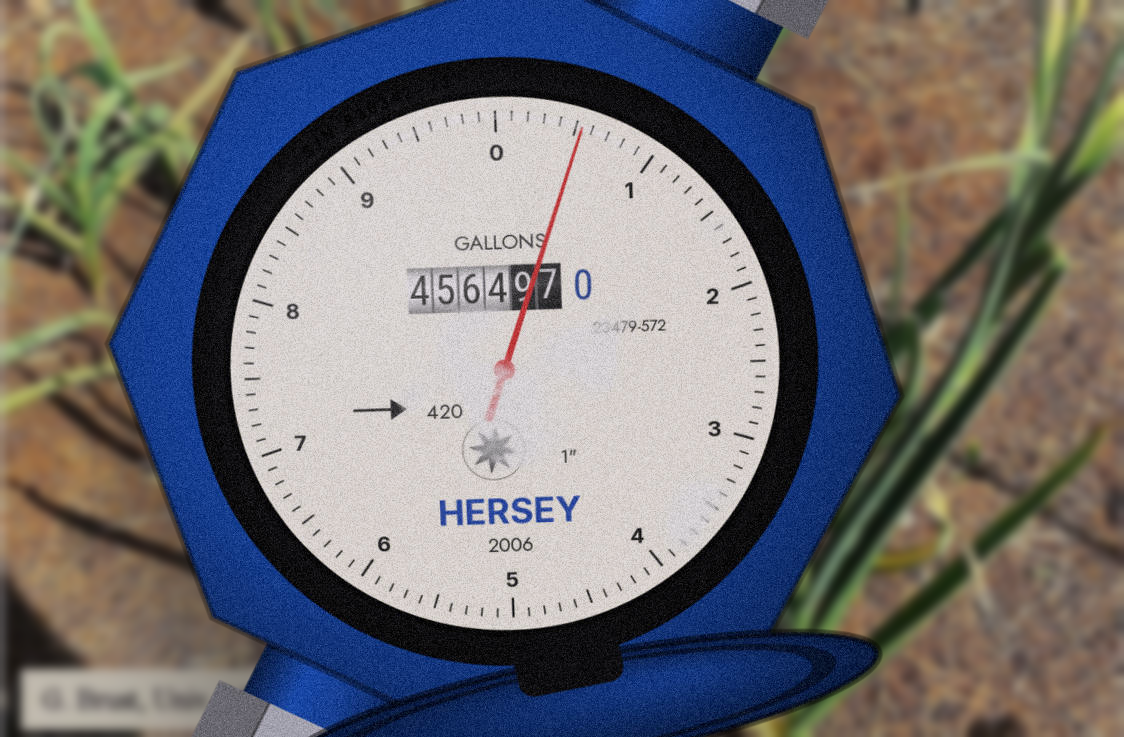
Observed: 4564970.5 (gal)
